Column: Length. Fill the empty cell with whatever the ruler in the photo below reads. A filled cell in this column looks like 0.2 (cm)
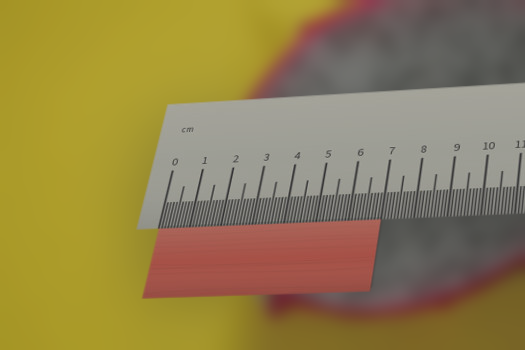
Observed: 7 (cm)
